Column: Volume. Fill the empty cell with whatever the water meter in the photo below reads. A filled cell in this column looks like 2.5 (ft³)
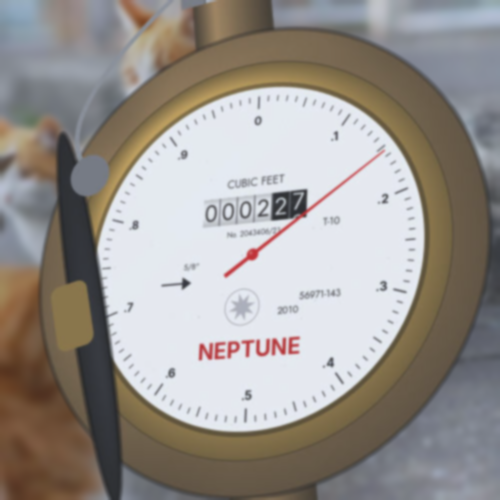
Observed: 227.15 (ft³)
